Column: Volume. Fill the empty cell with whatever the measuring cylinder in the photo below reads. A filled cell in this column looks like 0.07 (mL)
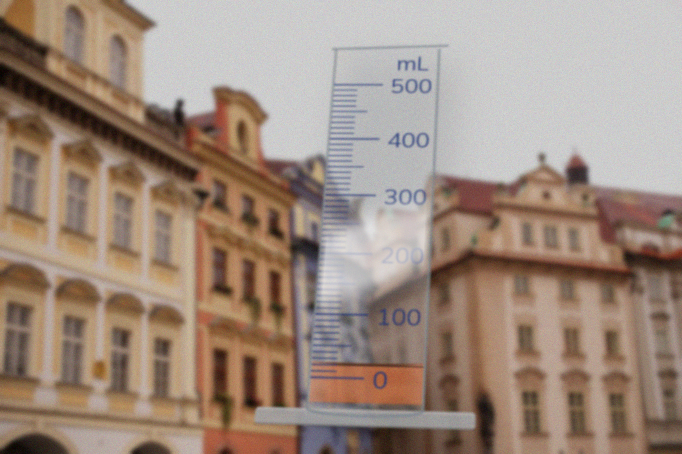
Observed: 20 (mL)
